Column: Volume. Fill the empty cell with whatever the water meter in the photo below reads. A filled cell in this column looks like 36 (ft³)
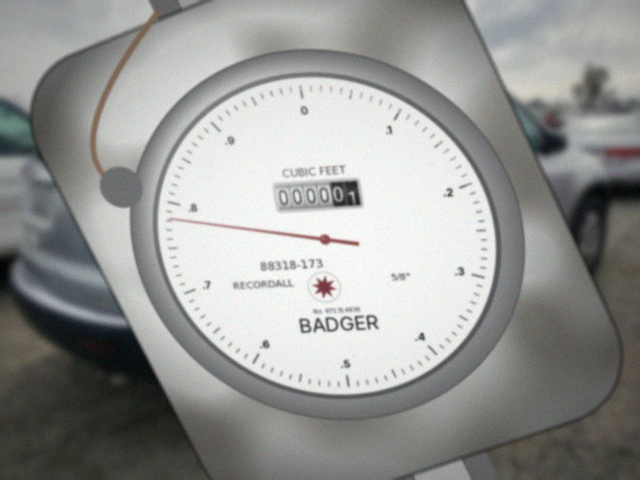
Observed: 0.78 (ft³)
